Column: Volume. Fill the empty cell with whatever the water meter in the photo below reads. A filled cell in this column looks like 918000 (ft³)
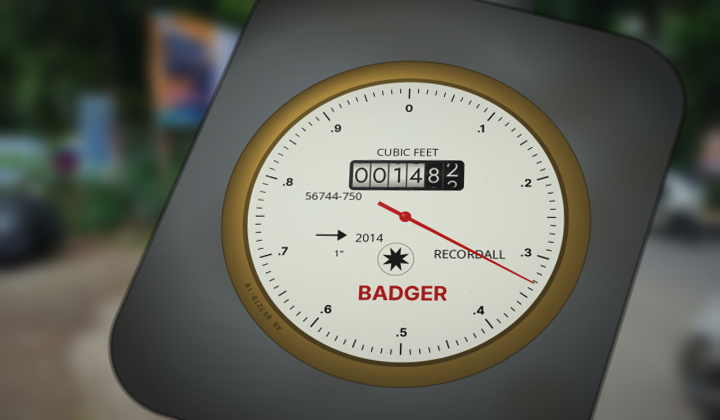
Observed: 1482.33 (ft³)
